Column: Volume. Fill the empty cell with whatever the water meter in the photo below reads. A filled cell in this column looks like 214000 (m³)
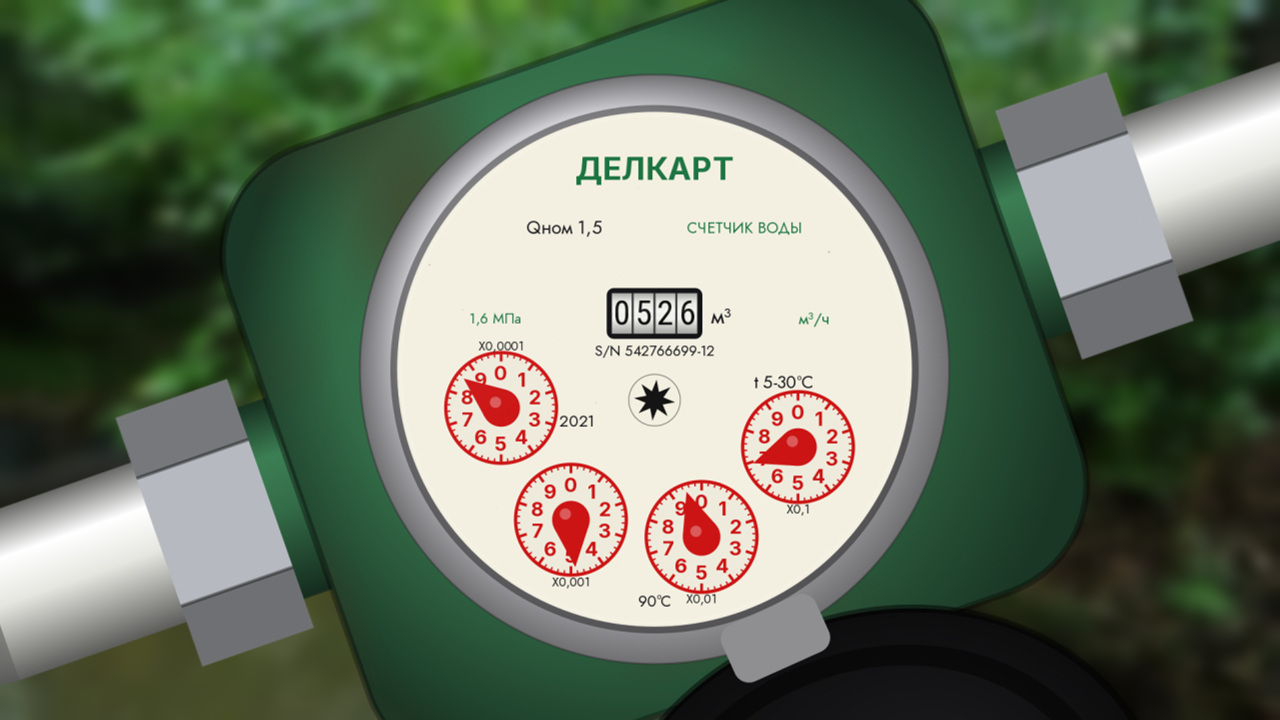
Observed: 526.6948 (m³)
